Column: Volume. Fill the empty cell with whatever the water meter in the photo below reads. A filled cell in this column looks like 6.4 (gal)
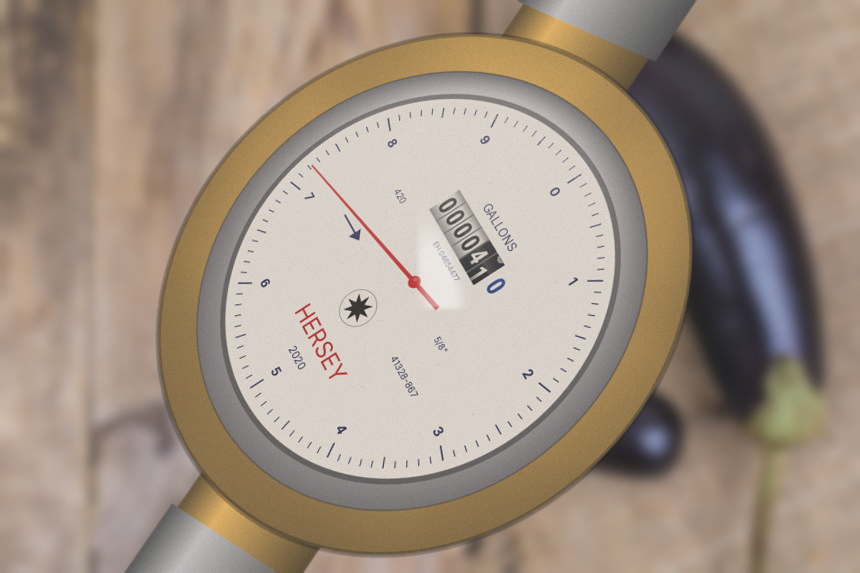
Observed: 407.2 (gal)
